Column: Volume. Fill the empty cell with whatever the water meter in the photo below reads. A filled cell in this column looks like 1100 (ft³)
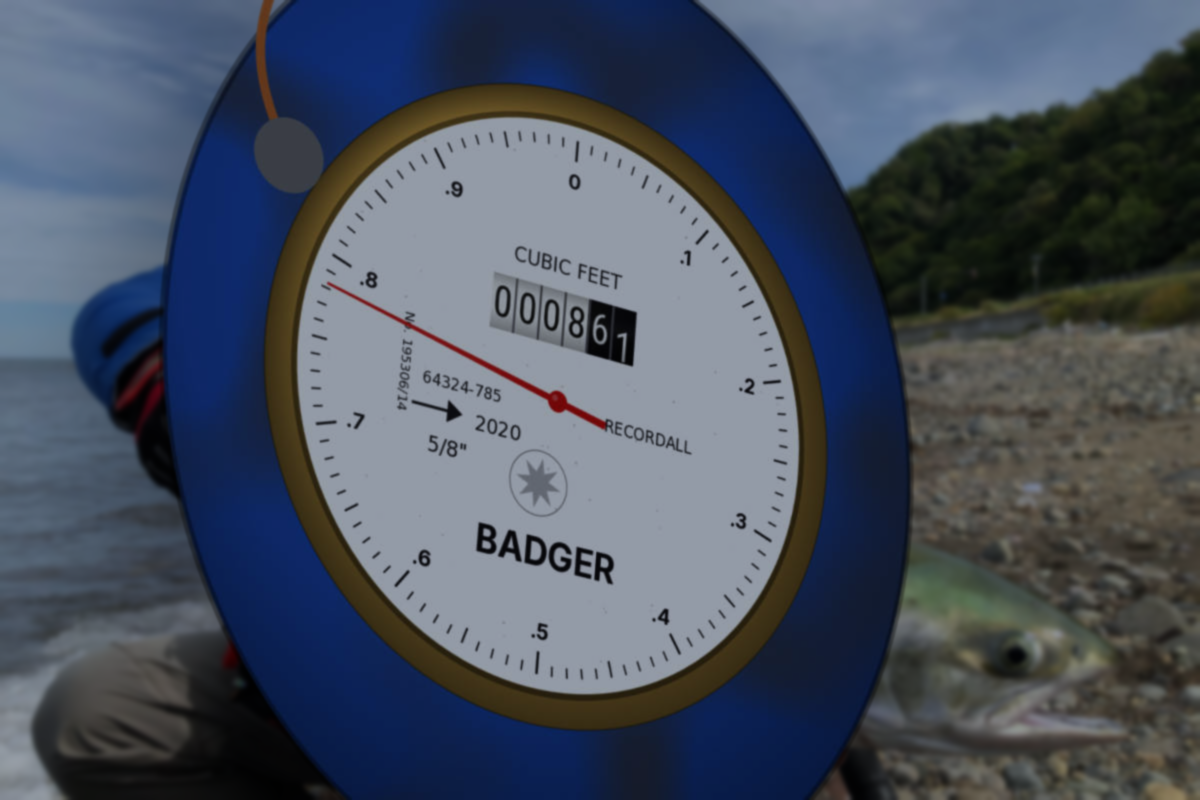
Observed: 860.78 (ft³)
